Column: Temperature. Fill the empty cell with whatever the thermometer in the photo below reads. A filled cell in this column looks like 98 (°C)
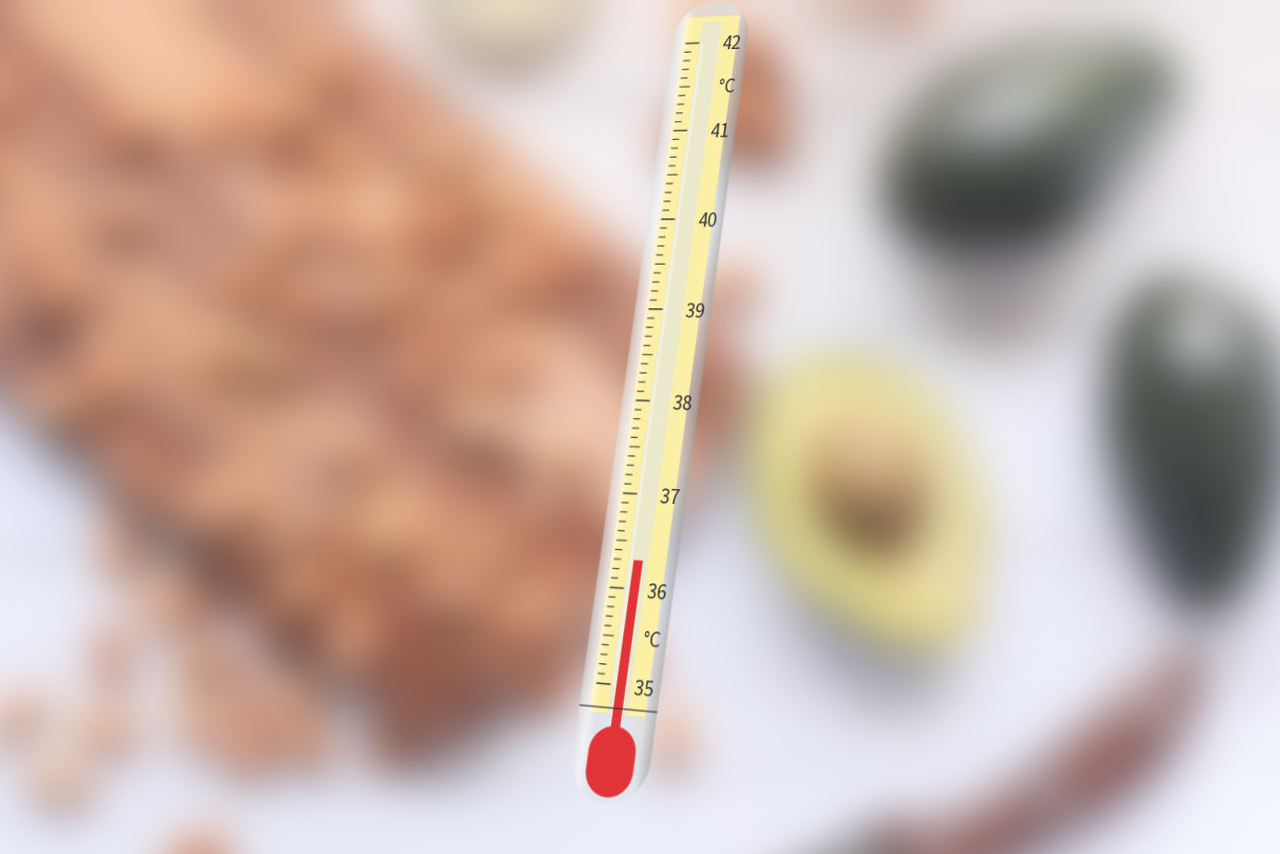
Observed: 36.3 (°C)
